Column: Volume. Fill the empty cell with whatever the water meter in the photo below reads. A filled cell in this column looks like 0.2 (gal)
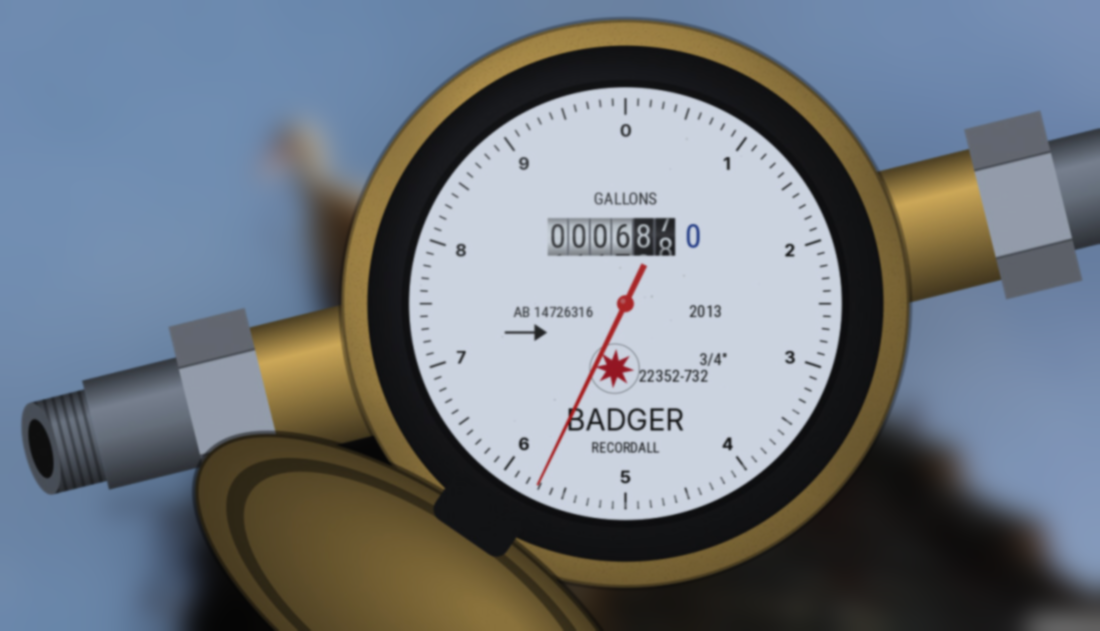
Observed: 6875.7 (gal)
